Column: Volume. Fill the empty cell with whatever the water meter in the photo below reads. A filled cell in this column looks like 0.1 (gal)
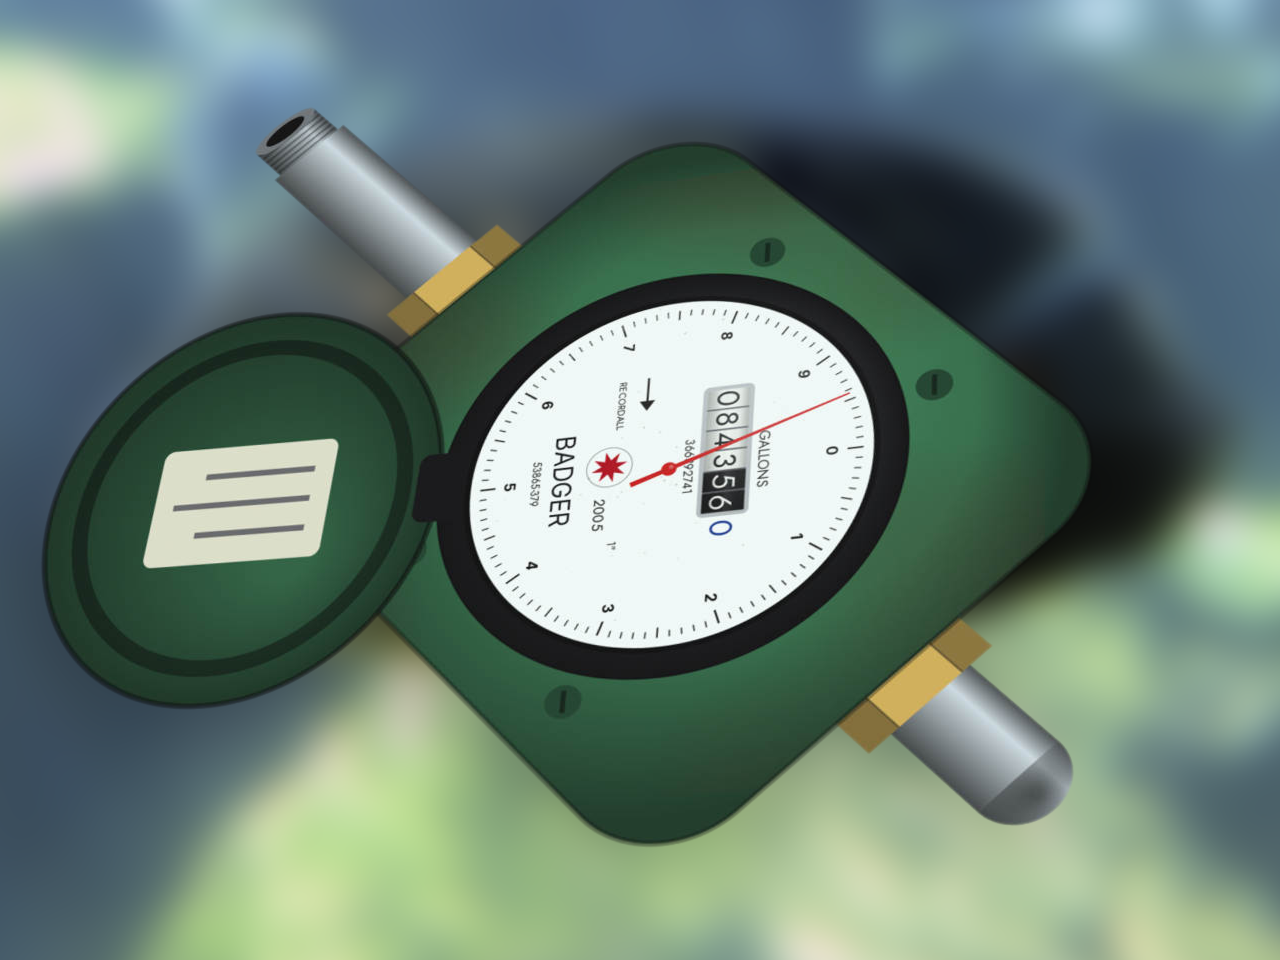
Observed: 843559.4 (gal)
